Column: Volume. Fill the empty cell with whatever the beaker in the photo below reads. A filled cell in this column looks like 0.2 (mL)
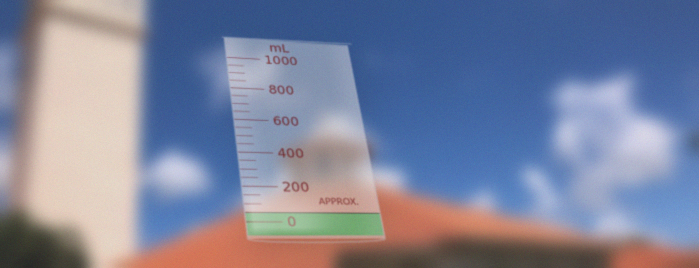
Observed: 50 (mL)
